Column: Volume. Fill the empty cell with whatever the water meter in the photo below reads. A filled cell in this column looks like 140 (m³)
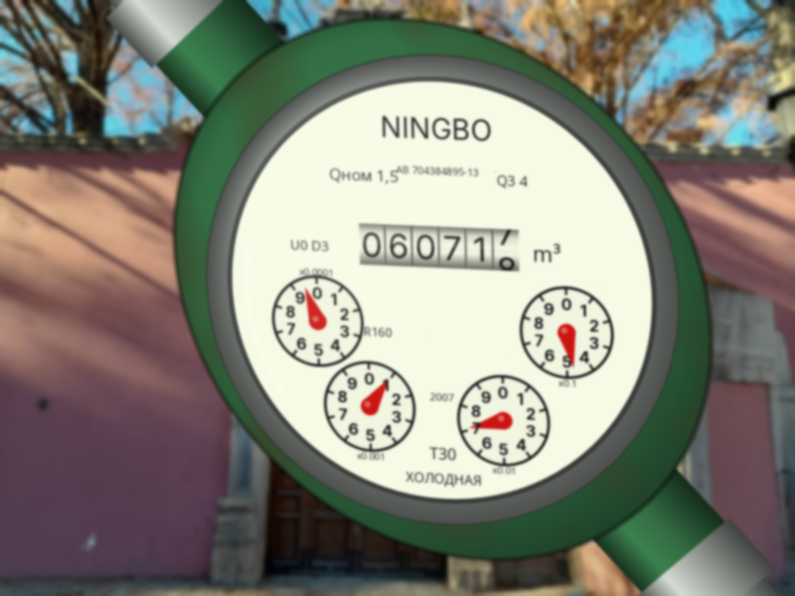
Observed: 60717.4709 (m³)
